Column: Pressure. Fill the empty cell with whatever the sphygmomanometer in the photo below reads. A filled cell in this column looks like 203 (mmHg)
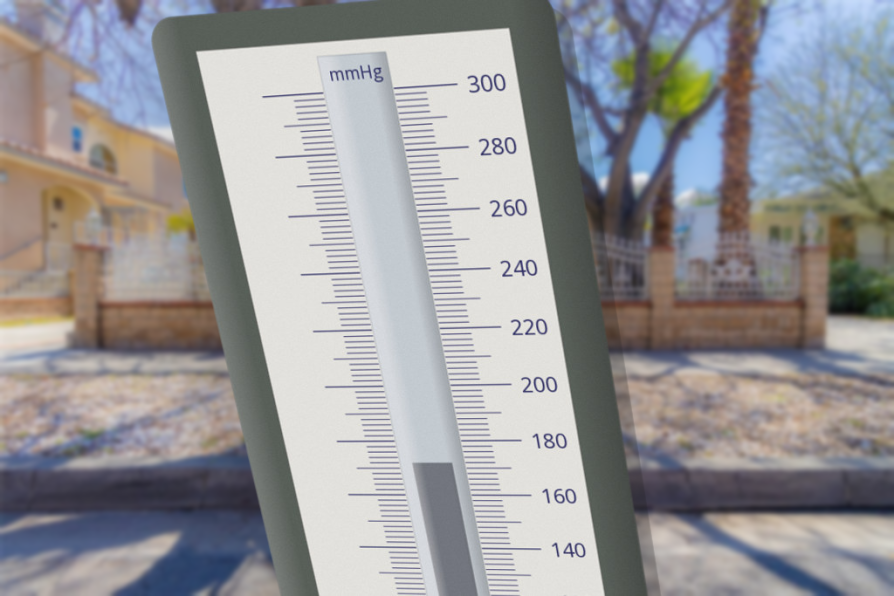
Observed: 172 (mmHg)
